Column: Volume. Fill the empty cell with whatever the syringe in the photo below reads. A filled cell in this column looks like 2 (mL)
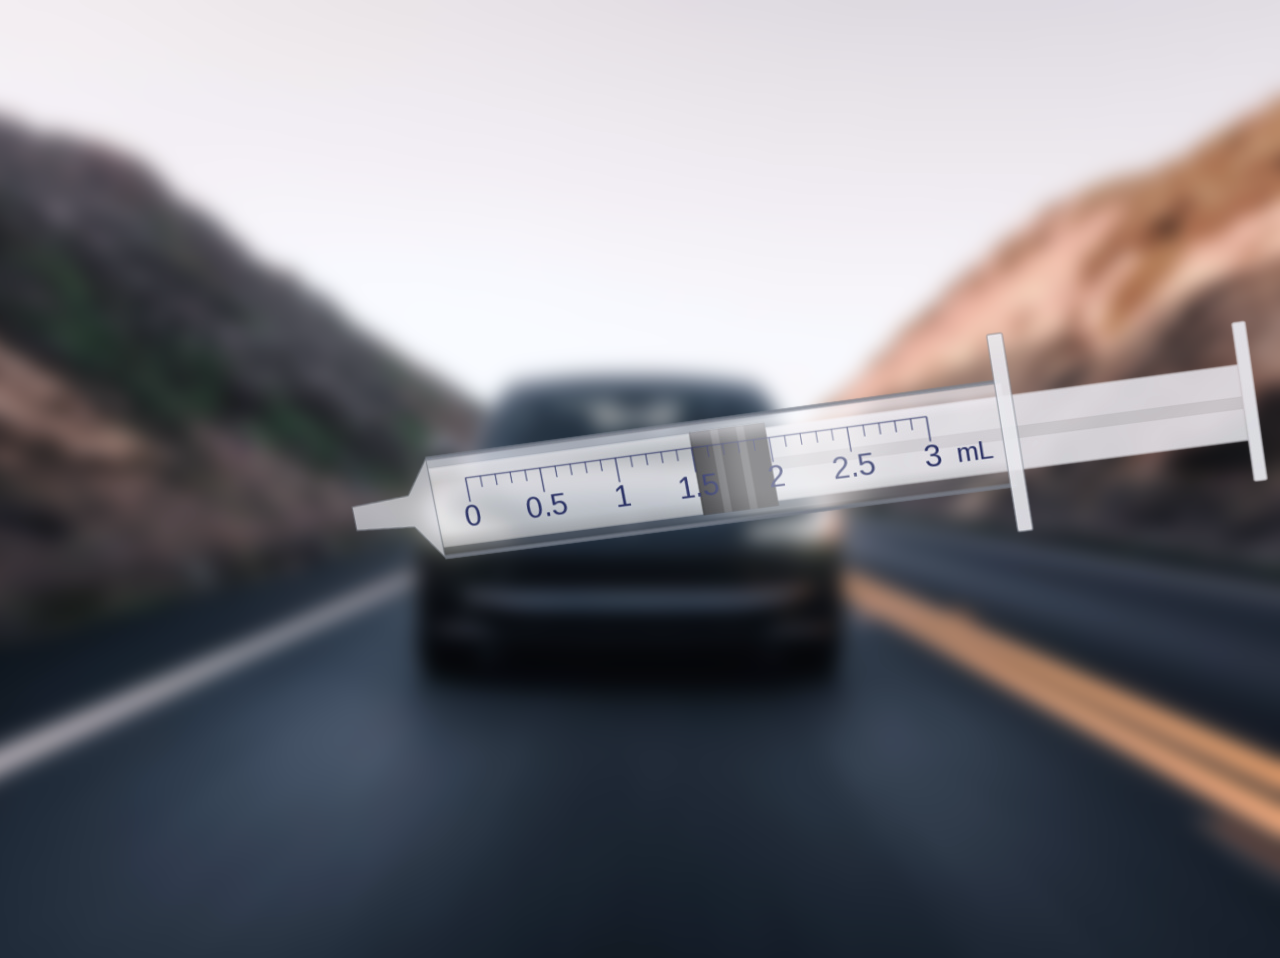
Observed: 1.5 (mL)
